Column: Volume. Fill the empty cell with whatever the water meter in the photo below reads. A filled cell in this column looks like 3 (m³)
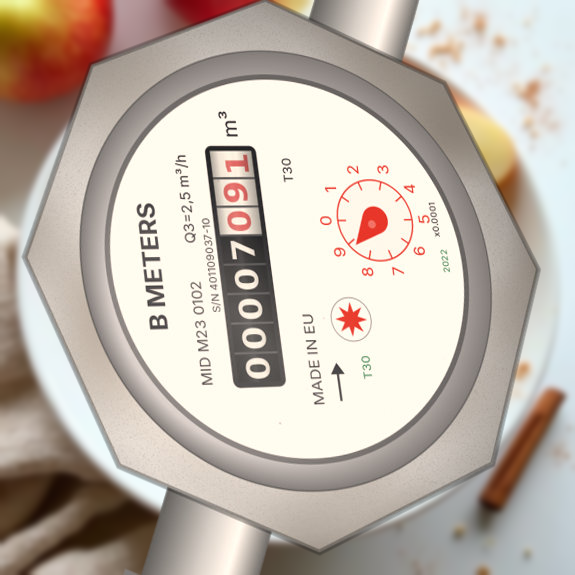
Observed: 7.0908 (m³)
